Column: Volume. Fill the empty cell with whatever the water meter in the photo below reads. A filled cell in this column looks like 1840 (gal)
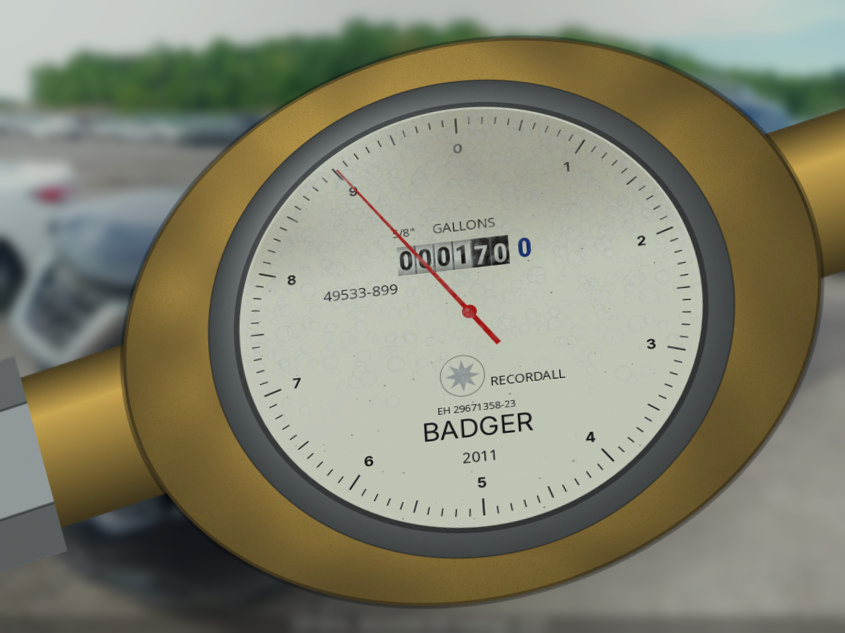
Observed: 1699.0 (gal)
